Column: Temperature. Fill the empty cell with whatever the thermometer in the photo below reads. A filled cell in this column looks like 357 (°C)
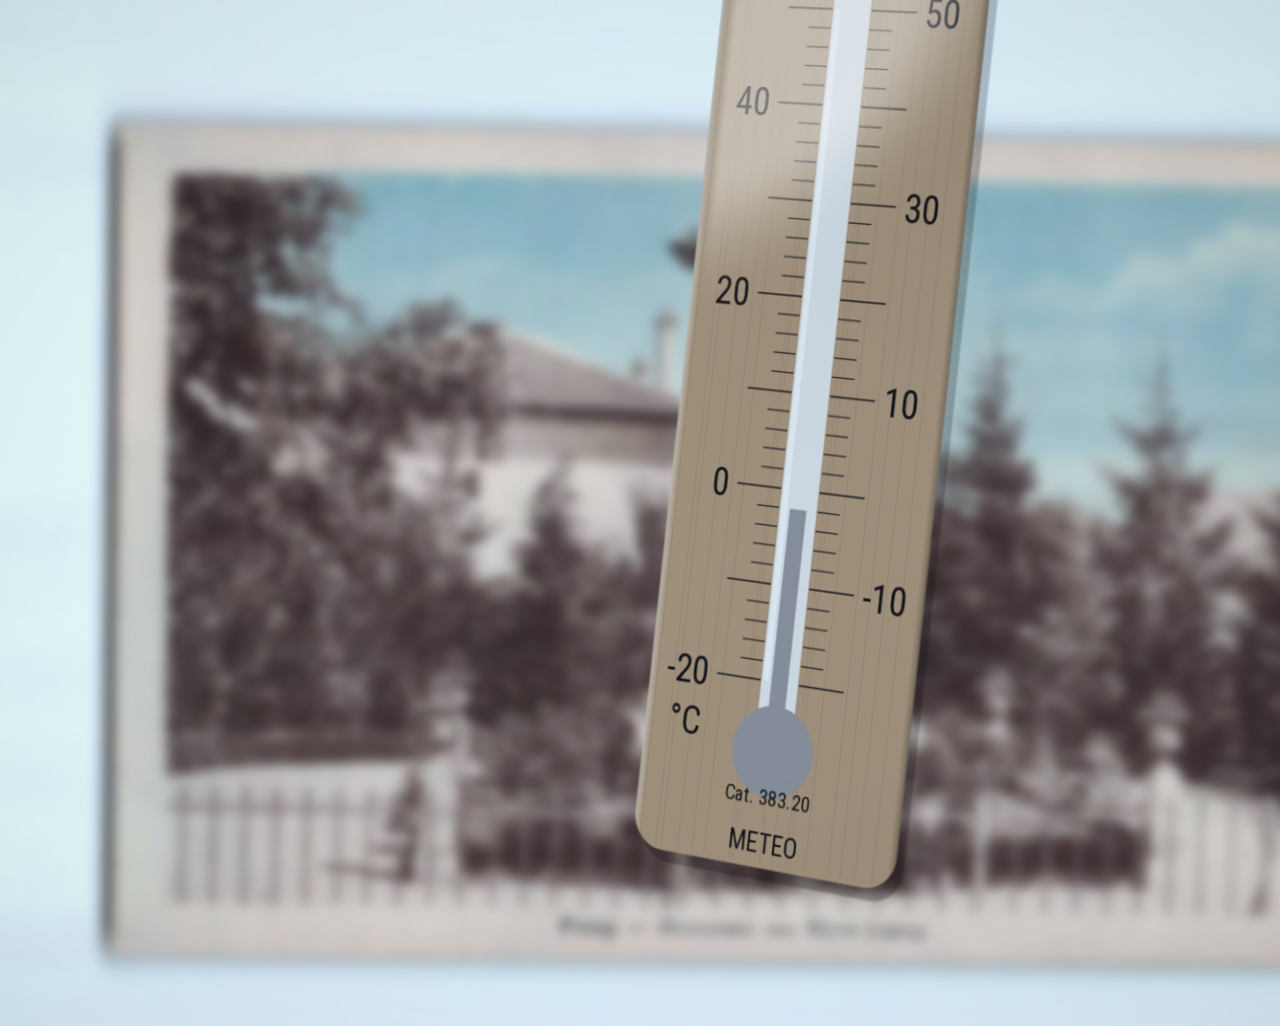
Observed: -2 (°C)
